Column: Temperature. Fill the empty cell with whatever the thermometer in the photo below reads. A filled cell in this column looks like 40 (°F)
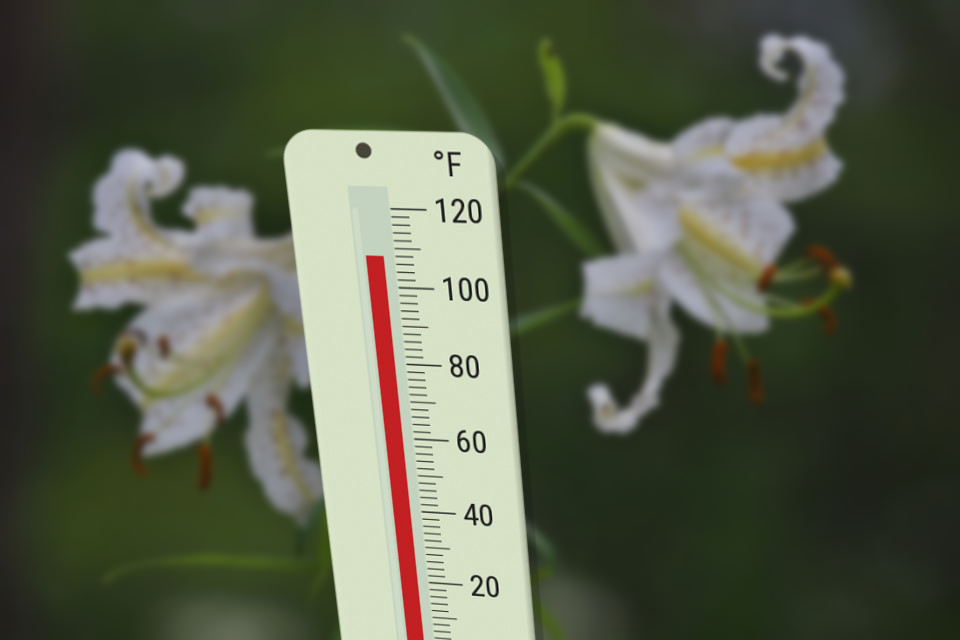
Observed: 108 (°F)
